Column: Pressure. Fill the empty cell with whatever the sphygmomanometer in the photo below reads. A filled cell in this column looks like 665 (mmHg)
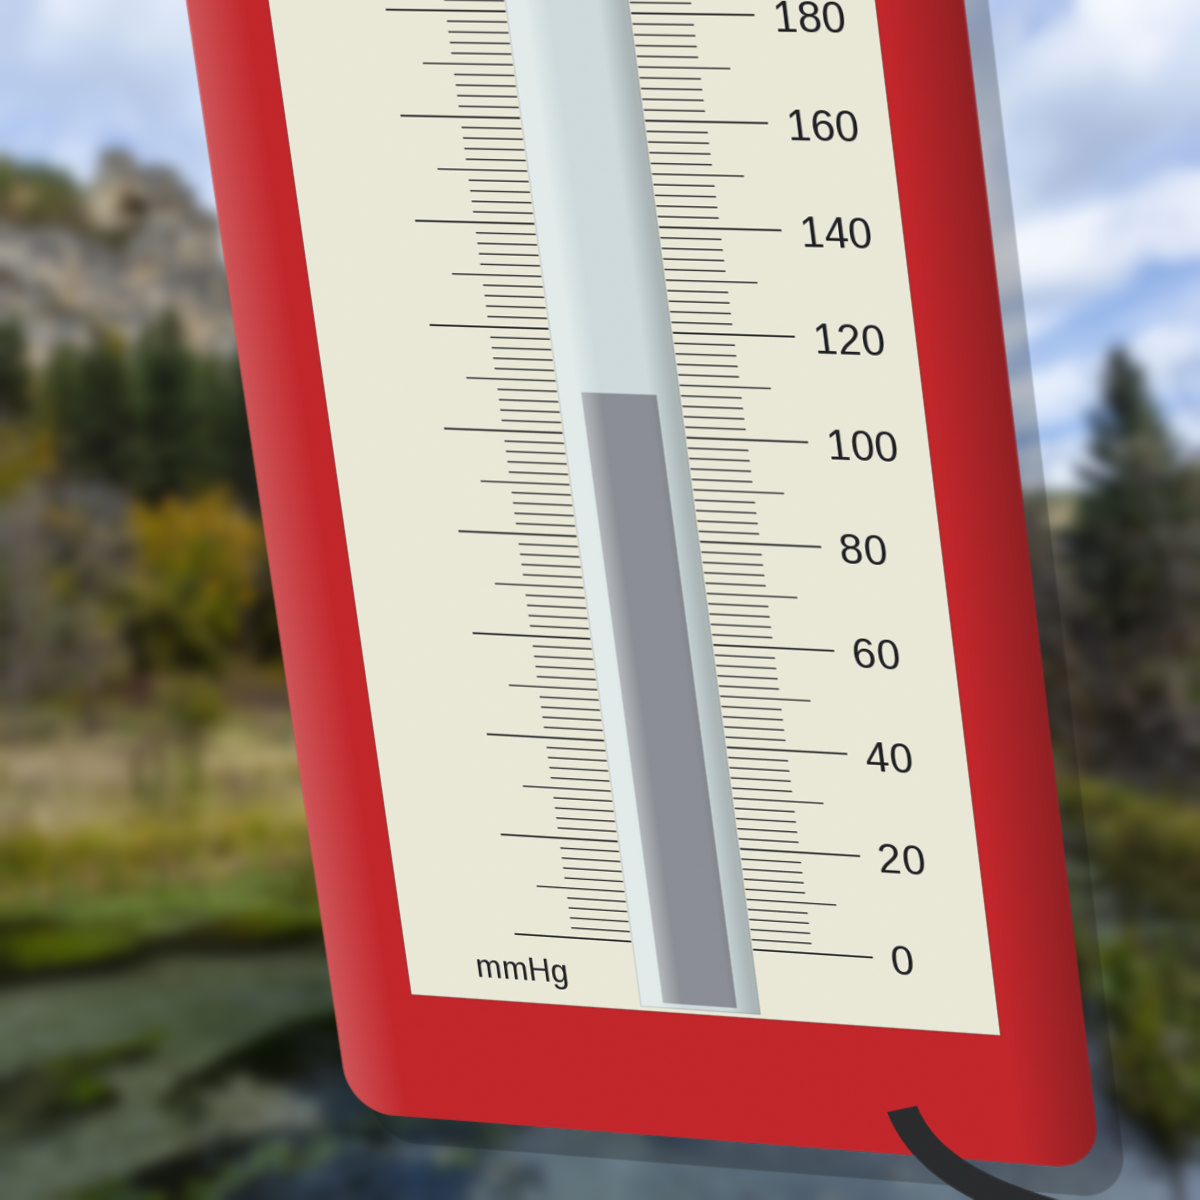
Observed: 108 (mmHg)
